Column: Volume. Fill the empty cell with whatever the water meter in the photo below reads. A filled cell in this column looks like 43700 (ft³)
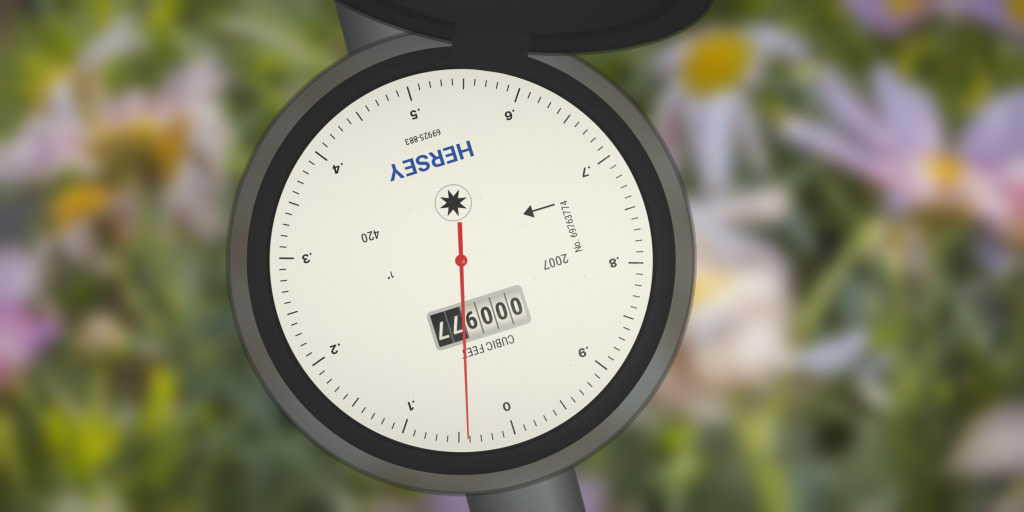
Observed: 977.04 (ft³)
